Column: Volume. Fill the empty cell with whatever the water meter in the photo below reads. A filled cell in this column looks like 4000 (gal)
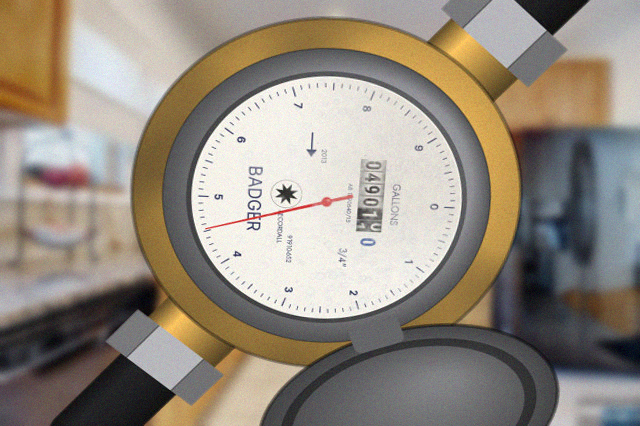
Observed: 490104.5 (gal)
